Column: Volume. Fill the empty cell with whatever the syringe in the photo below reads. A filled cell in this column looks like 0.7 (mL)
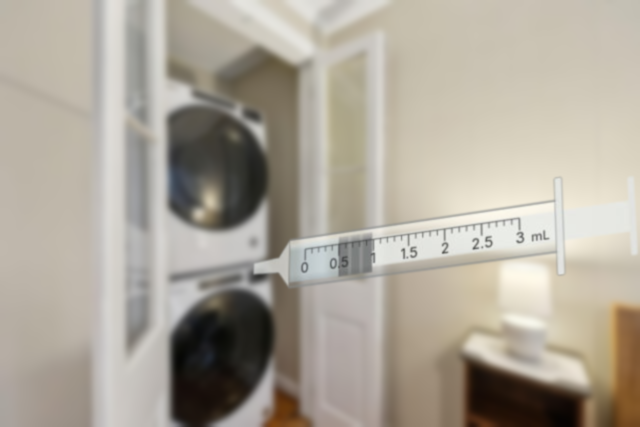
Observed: 0.5 (mL)
